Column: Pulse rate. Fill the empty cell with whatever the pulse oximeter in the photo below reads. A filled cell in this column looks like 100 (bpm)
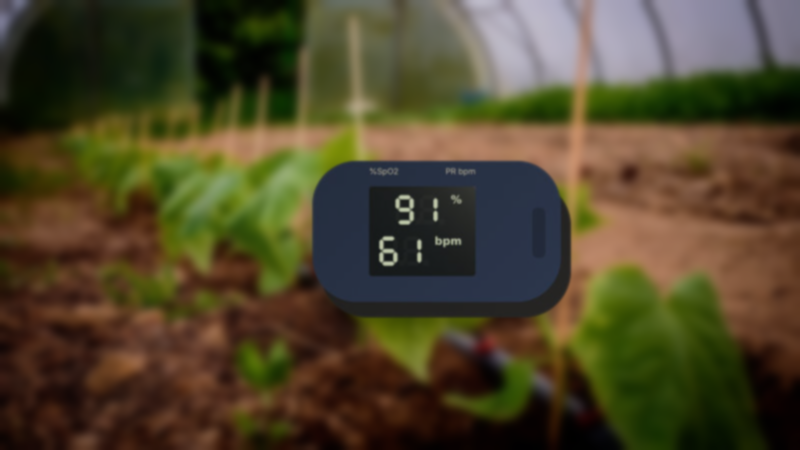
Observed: 61 (bpm)
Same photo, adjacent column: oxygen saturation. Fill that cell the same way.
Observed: 91 (%)
